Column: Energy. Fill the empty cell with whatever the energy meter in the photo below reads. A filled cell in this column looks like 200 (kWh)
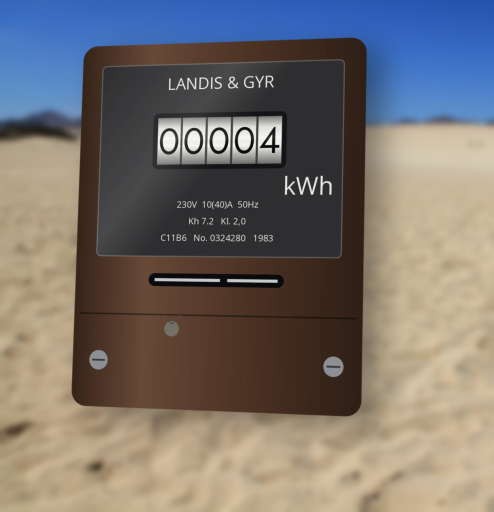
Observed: 4 (kWh)
